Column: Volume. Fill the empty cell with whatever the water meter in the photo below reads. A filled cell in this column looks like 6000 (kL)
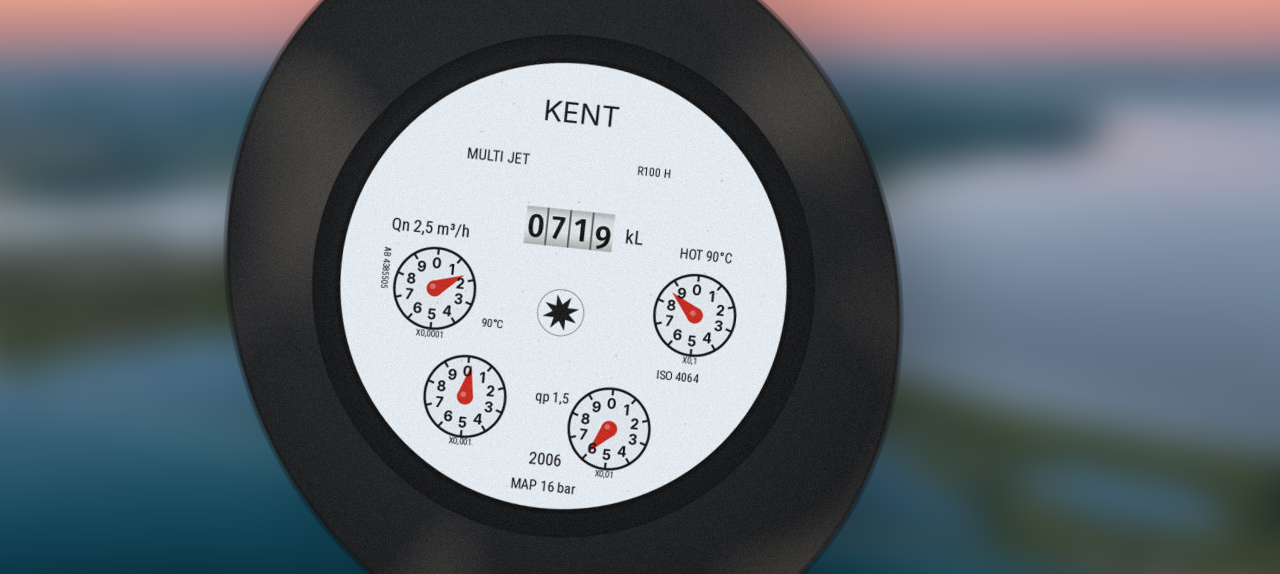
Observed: 718.8601 (kL)
